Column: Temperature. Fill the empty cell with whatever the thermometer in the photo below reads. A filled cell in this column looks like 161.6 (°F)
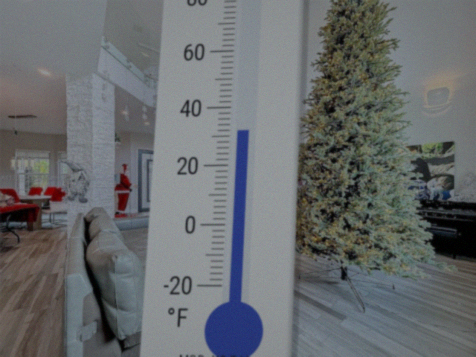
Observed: 32 (°F)
